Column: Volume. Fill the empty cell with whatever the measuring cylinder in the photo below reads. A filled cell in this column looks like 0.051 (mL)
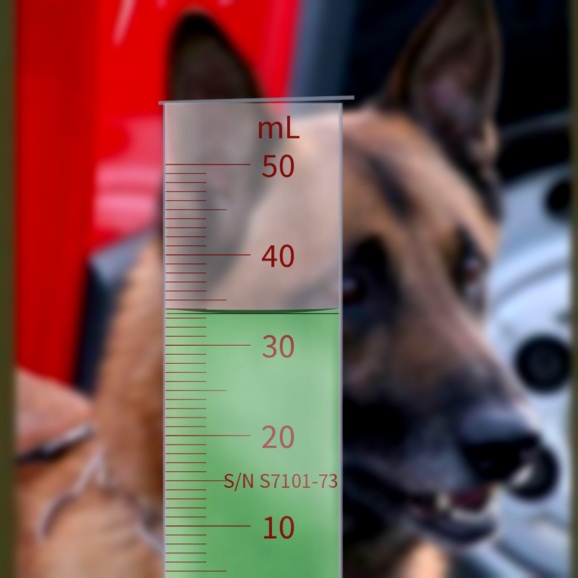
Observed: 33.5 (mL)
